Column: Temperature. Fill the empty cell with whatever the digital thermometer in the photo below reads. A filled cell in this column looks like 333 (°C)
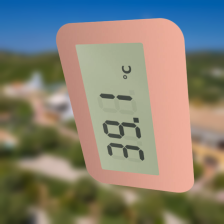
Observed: 39.1 (°C)
